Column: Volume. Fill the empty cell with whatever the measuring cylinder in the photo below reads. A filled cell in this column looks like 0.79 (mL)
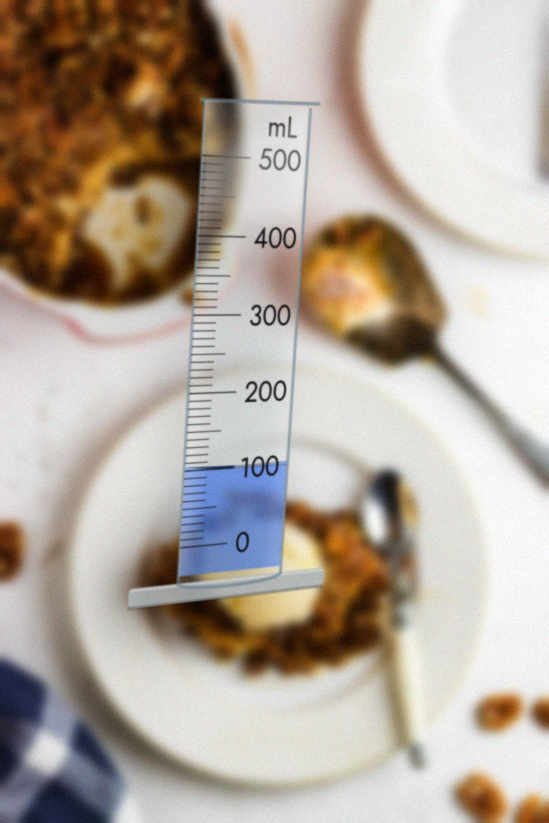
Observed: 100 (mL)
